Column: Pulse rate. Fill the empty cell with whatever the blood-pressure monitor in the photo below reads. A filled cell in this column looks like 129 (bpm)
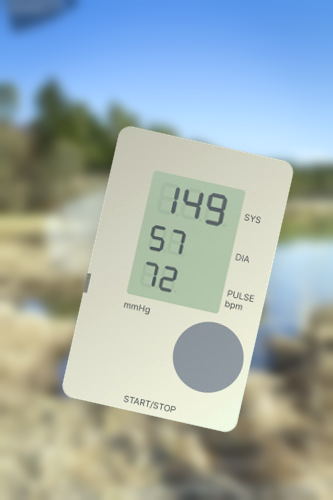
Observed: 72 (bpm)
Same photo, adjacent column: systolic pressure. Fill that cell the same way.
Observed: 149 (mmHg)
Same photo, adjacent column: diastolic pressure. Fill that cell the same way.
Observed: 57 (mmHg)
